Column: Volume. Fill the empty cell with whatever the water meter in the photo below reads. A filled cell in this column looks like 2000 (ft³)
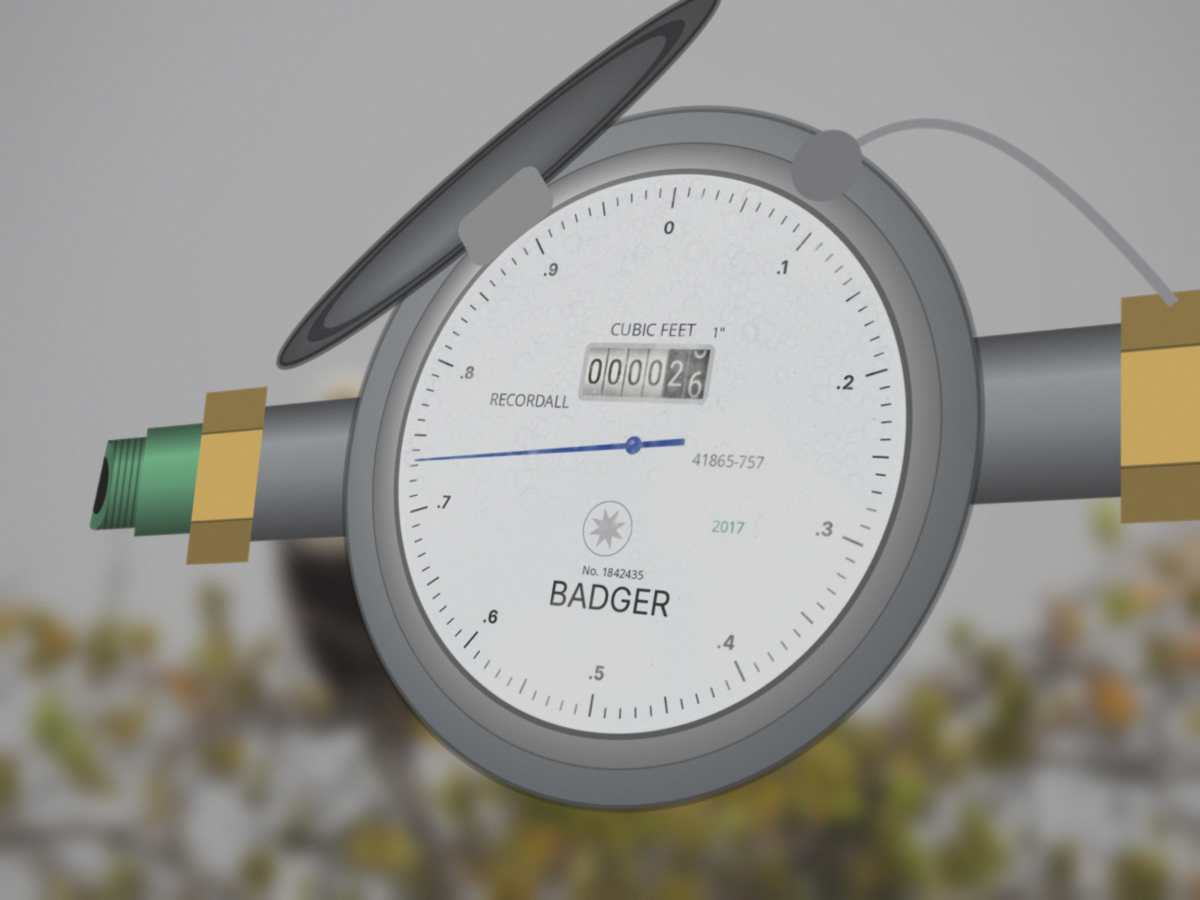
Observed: 25.73 (ft³)
